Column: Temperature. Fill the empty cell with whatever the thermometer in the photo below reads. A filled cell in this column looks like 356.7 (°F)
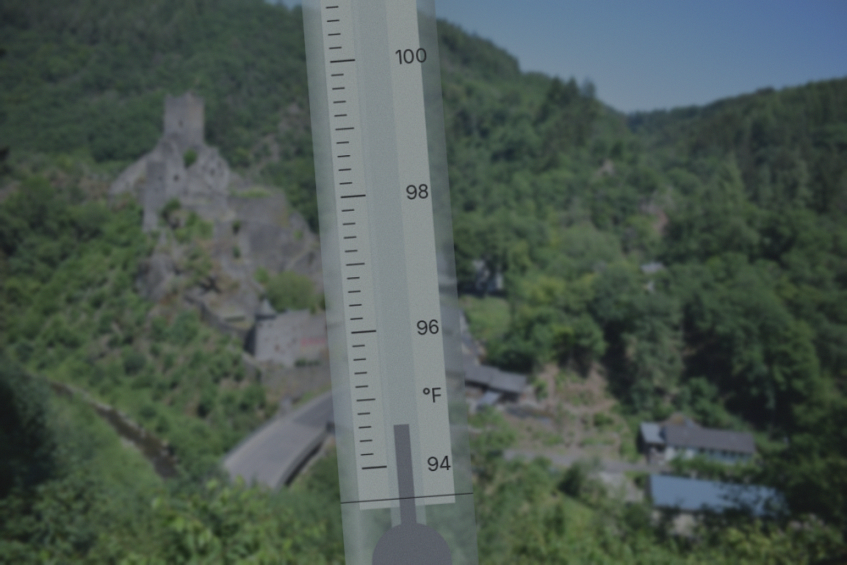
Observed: 94.6 (°F)
